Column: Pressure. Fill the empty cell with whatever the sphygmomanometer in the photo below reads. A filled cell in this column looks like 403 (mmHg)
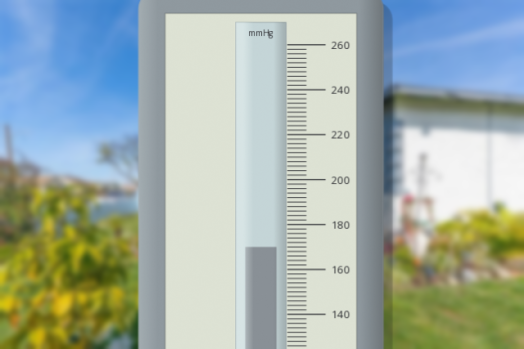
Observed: 170 (mmHg)
